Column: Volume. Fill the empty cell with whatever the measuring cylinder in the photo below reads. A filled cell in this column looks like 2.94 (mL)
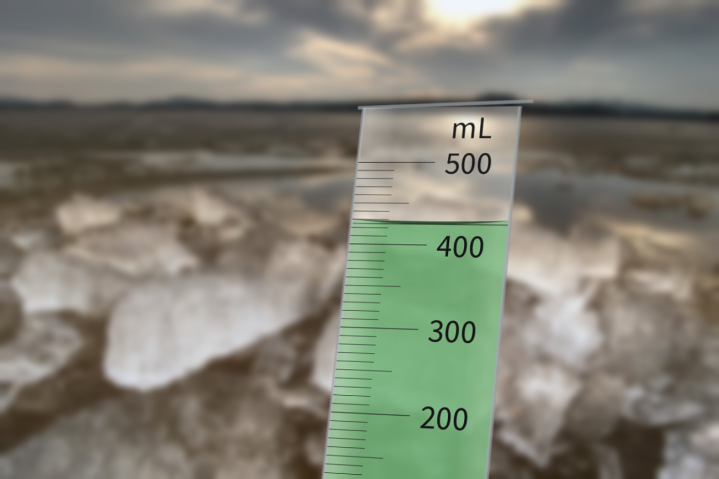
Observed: 425 (mL)
